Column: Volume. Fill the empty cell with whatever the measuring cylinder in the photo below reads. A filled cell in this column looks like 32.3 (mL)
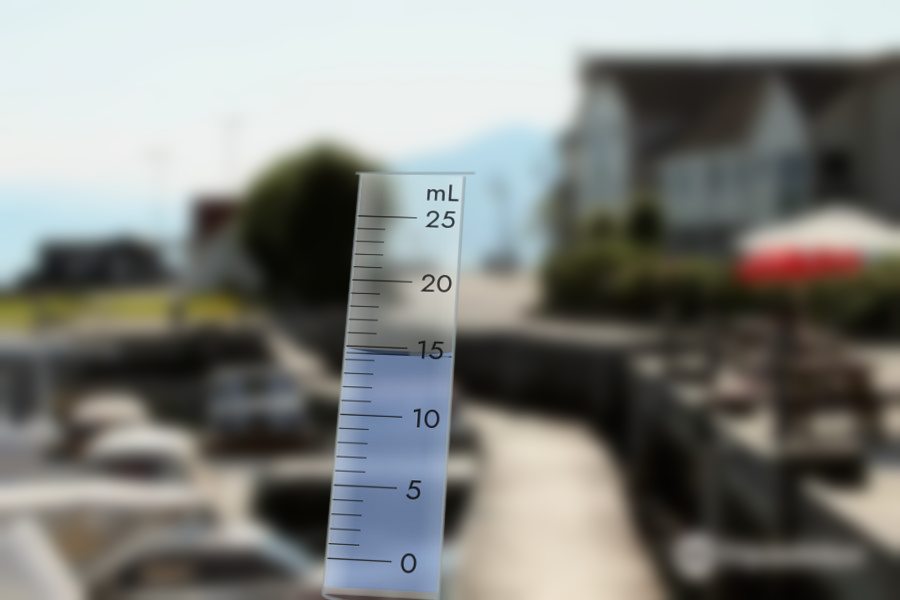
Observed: 14.5 (mL)
